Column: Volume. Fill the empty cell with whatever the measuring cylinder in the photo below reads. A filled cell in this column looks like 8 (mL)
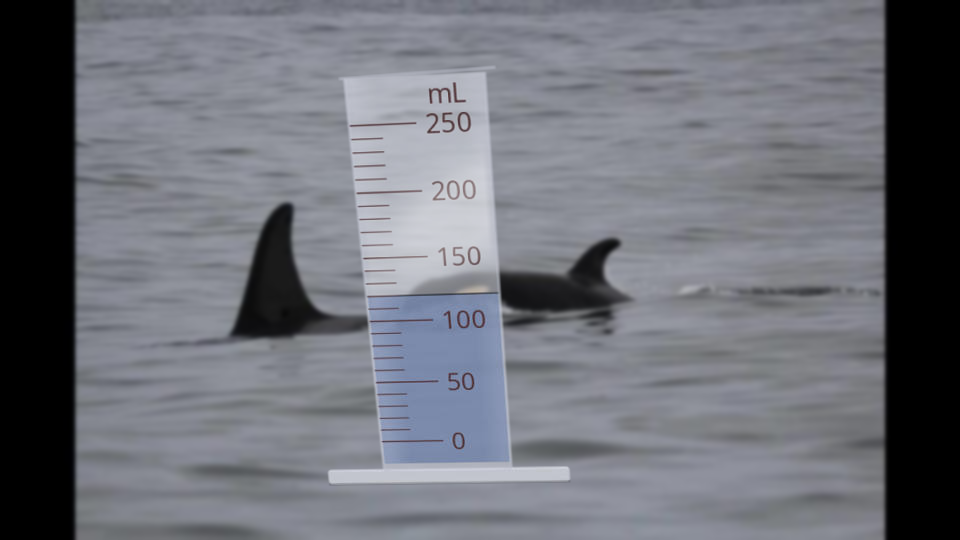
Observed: 120 (mL)
